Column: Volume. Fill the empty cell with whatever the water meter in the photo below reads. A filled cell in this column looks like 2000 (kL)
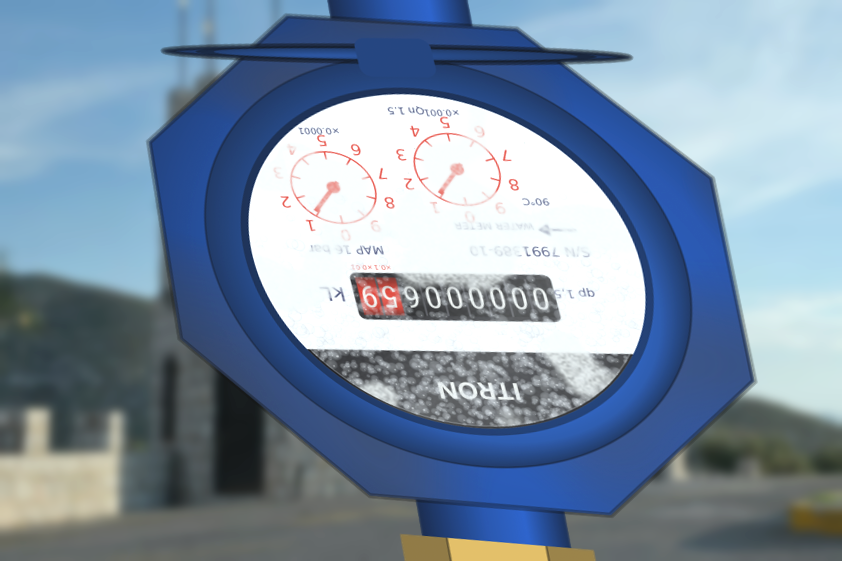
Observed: 6.5911 (kL)
